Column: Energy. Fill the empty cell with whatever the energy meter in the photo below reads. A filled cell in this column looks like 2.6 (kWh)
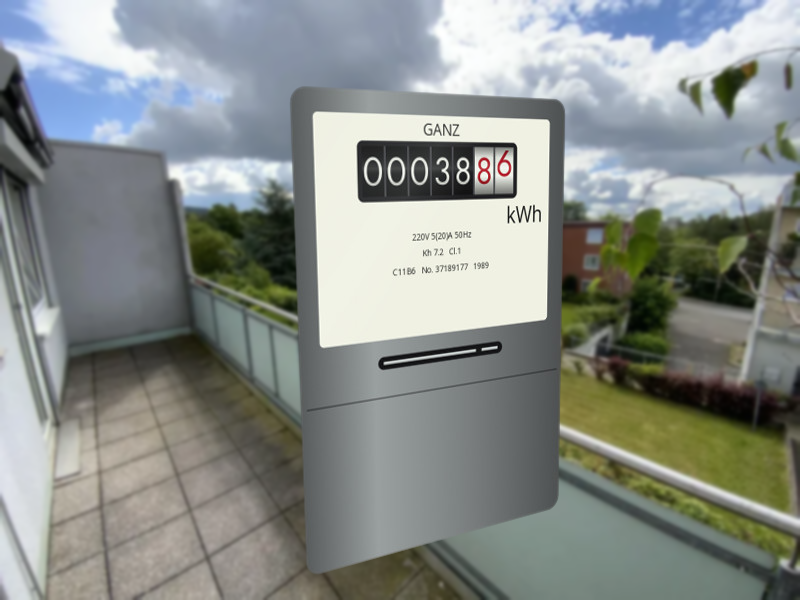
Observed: 38.86 (kWh)
